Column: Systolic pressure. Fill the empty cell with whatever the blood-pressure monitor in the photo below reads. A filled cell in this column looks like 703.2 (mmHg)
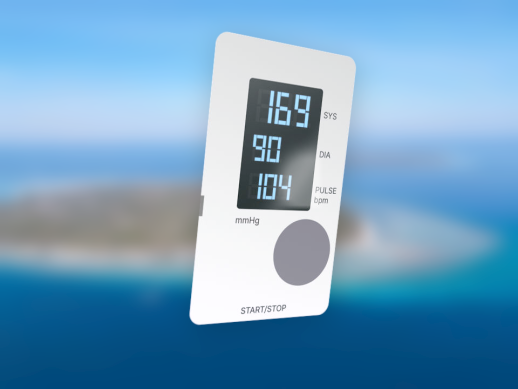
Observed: 169 (mmHg)
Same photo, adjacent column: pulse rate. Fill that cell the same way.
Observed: 104 (bpm)
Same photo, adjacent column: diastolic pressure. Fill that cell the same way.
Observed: 90 (mmHg)
